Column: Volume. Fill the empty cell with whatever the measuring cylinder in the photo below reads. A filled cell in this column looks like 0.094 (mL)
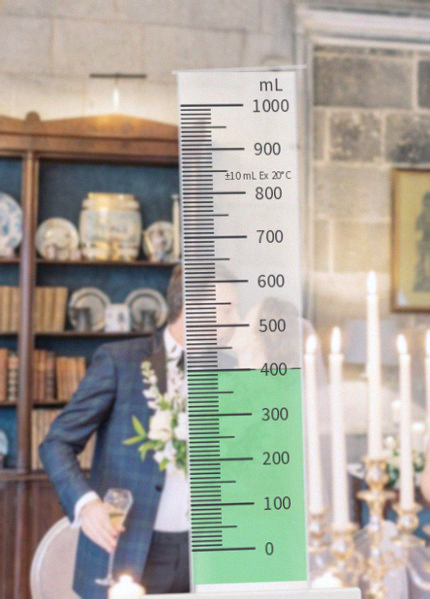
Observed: 400 (mL)
